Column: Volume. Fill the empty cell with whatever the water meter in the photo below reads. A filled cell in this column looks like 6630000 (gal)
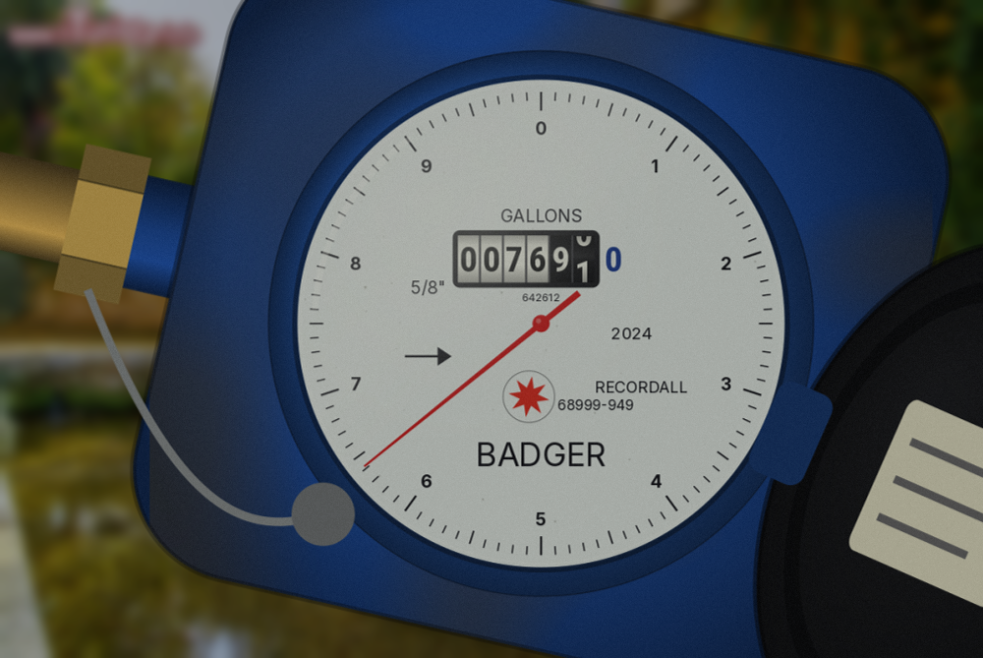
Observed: 76906.4 (gal)
